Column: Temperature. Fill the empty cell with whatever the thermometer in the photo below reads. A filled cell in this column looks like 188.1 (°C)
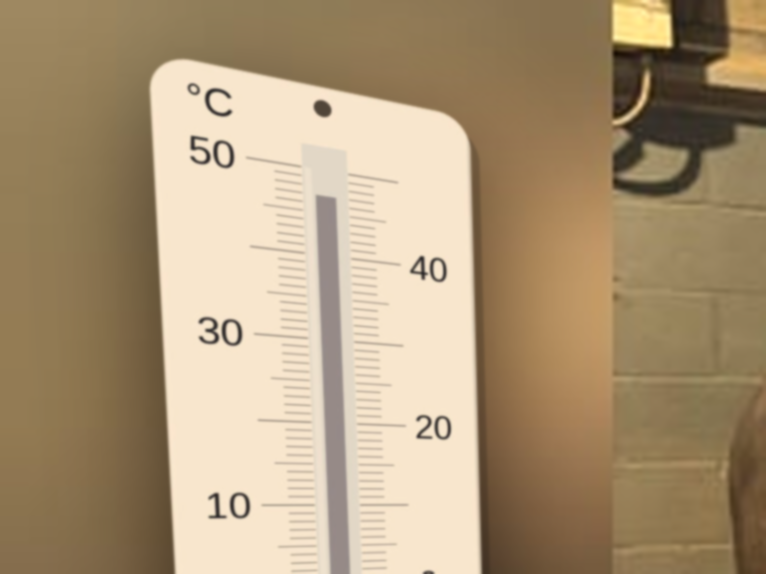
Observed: 47 (°C)
